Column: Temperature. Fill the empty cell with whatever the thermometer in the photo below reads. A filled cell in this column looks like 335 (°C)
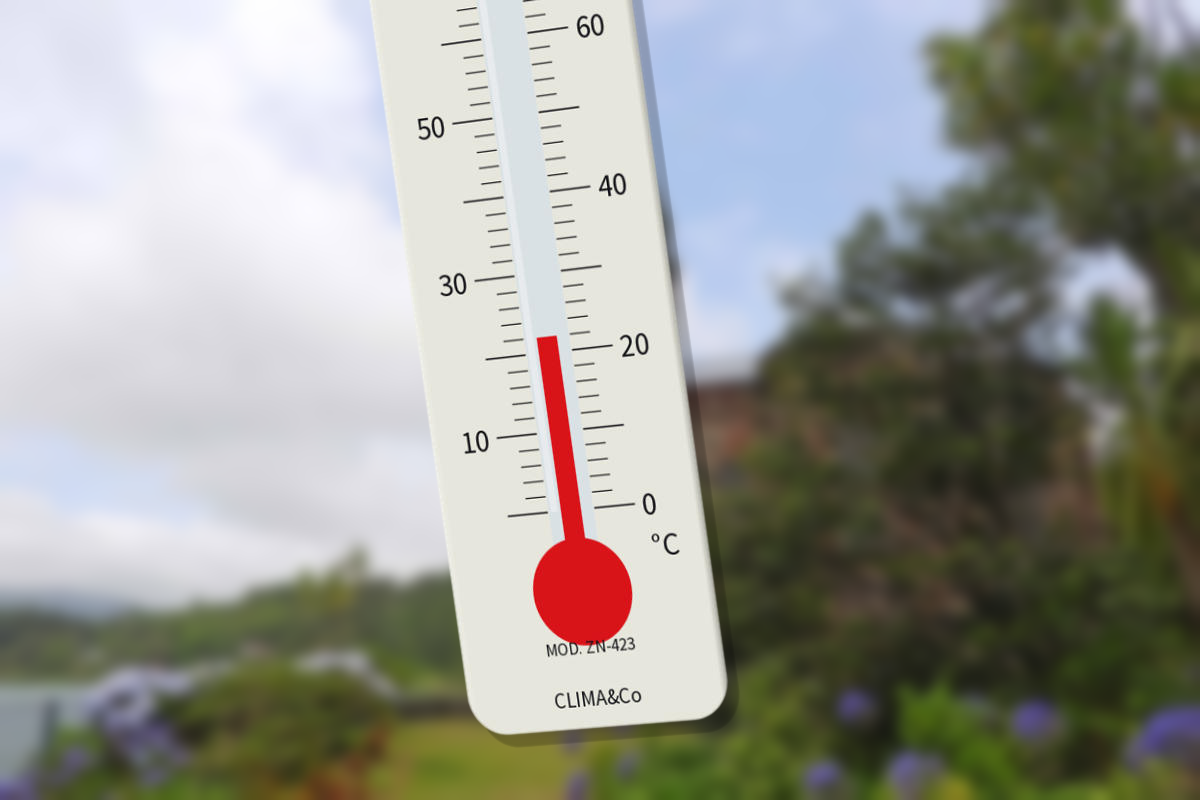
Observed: 22 (°C)
